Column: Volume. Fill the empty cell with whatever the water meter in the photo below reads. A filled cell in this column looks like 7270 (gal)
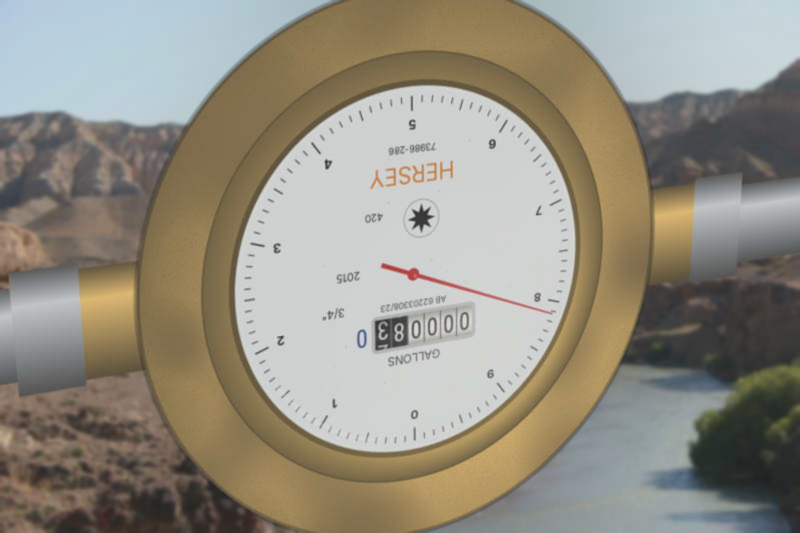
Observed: 828.1 (gal)
